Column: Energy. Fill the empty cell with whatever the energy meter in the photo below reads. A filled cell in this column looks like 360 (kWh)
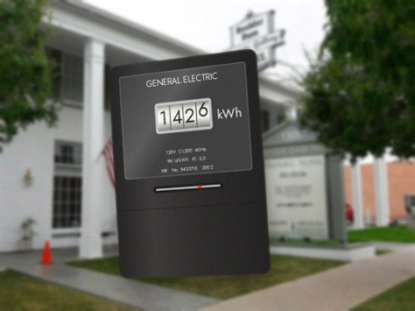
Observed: 1426 (kWh)
